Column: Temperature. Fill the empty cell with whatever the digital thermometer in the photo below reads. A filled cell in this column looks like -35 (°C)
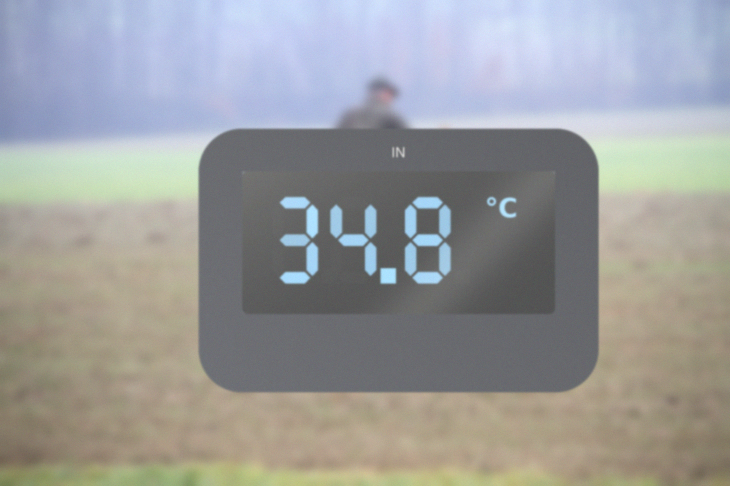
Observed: 34.8 (°C)
